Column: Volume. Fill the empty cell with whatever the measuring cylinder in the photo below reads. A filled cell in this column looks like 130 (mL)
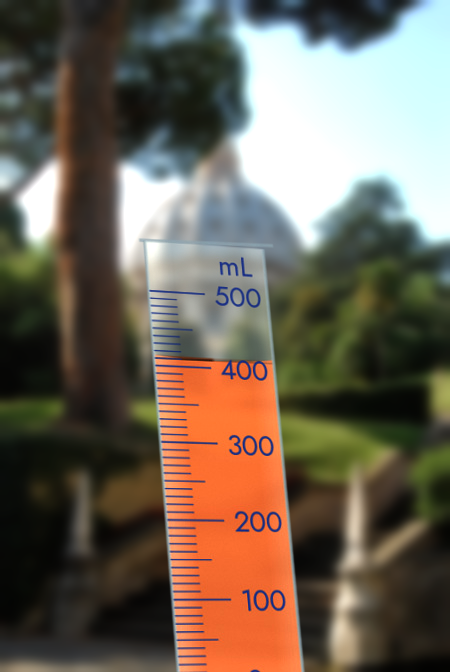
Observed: 410 (mL)
